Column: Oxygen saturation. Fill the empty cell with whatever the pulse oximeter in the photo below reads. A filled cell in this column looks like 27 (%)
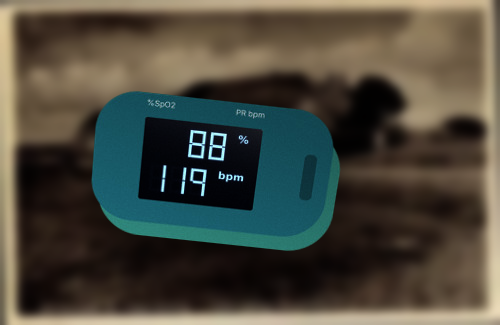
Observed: 88 (%)
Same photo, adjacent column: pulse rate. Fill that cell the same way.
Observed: 119 (bpm)
